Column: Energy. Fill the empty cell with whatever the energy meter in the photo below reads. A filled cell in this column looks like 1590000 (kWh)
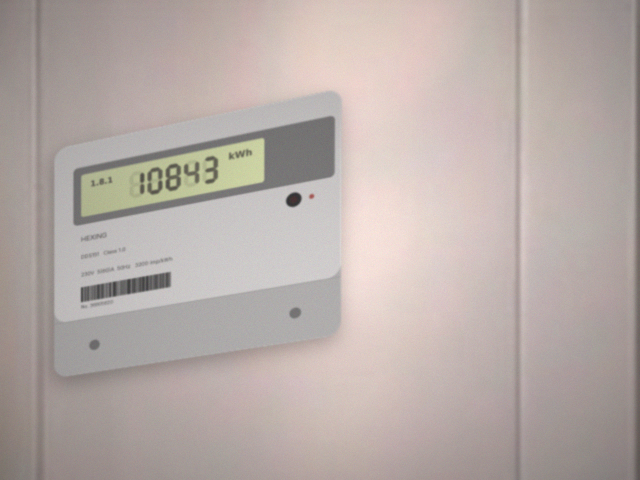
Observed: 10843 (kWh)
